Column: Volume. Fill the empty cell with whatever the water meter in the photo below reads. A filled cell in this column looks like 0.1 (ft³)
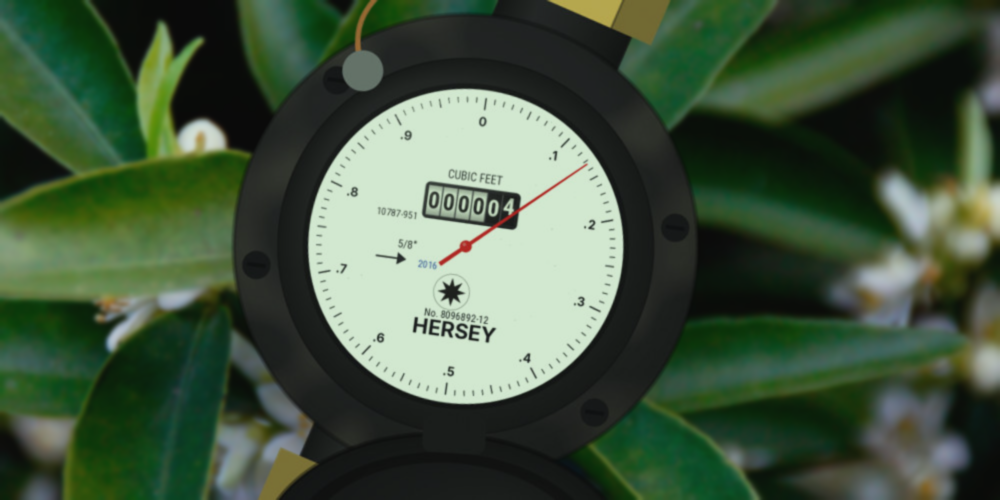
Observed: 4.13 (ft³)
